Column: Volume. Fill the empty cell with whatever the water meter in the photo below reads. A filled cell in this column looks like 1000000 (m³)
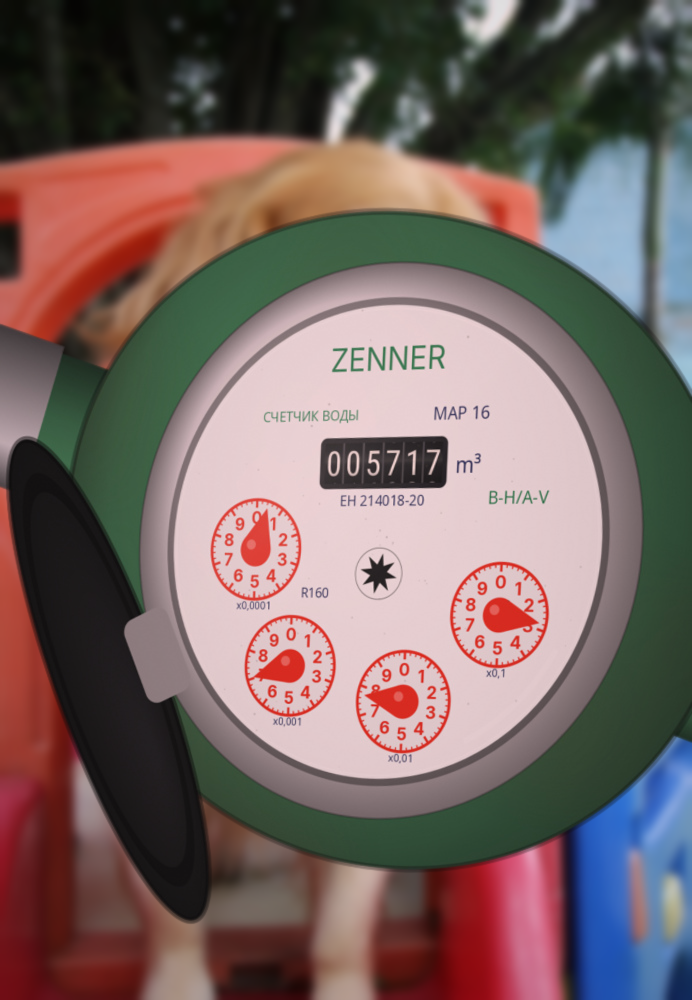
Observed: 5717.2770 (m³)
